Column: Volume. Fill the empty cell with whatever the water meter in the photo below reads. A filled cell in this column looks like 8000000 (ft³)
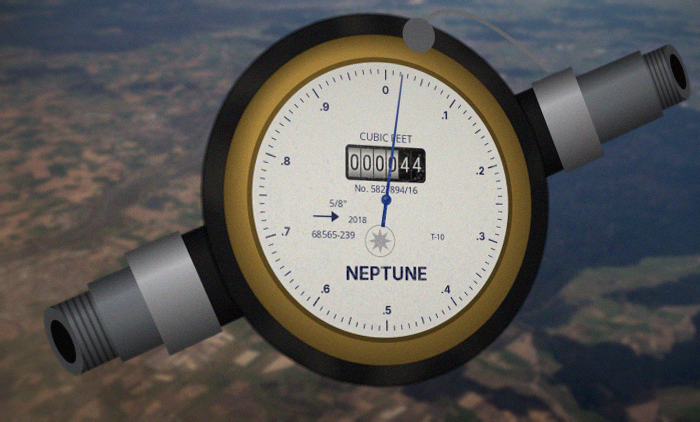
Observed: 44.02 (ft³)
